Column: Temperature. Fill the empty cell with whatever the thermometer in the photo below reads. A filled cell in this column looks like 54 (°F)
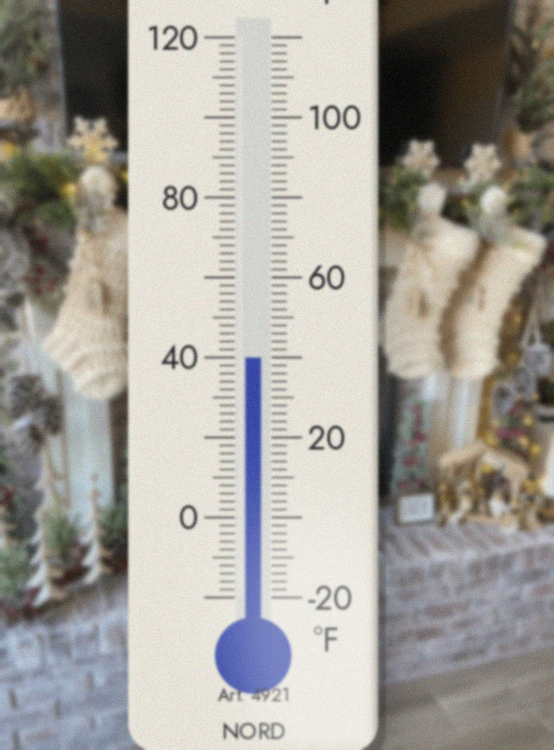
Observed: 40 (°F)
